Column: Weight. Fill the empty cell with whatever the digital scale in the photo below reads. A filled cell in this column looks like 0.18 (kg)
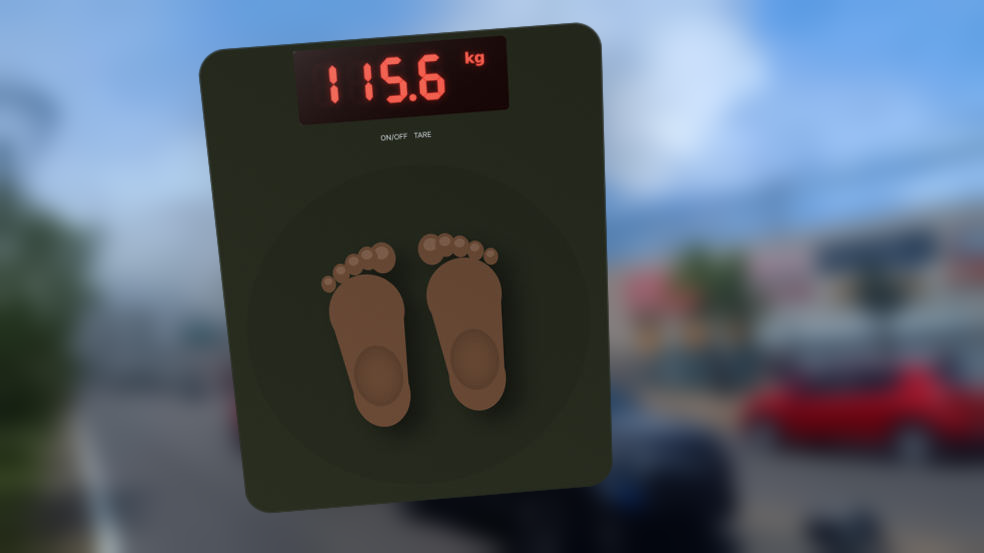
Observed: 115.6 (kg)
